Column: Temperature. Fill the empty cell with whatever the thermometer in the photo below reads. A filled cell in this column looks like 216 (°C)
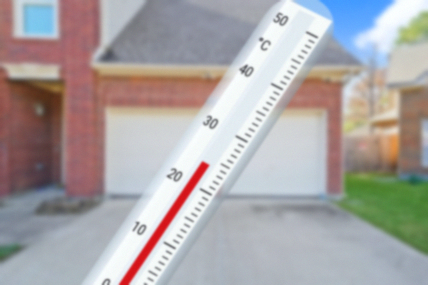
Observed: 24 (°C)
